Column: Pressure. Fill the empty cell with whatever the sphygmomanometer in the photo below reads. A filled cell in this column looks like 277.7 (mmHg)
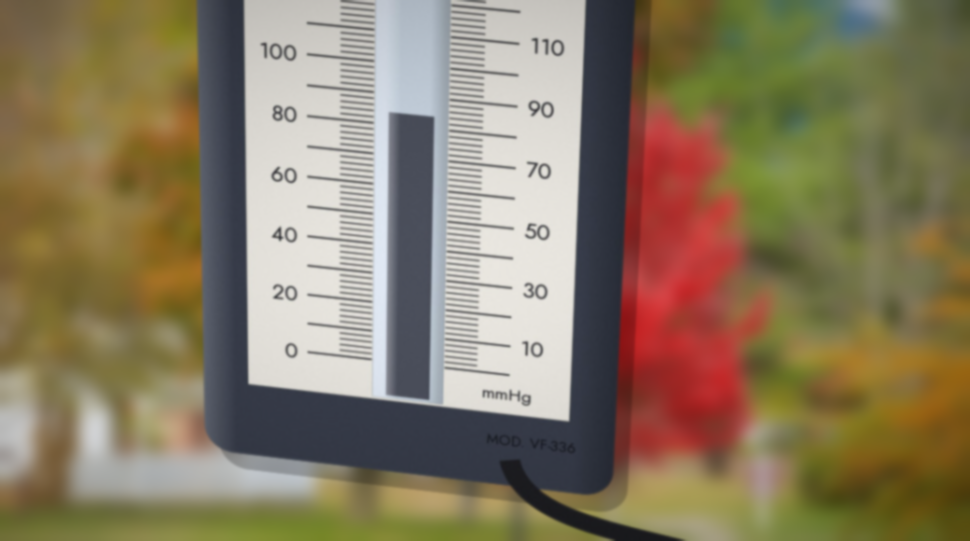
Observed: 84 (mmHg)
